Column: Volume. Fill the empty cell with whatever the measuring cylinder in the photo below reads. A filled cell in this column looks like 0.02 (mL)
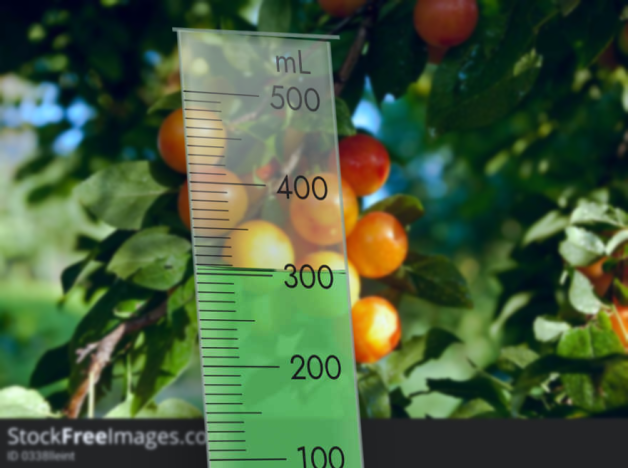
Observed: 305 (mL)
